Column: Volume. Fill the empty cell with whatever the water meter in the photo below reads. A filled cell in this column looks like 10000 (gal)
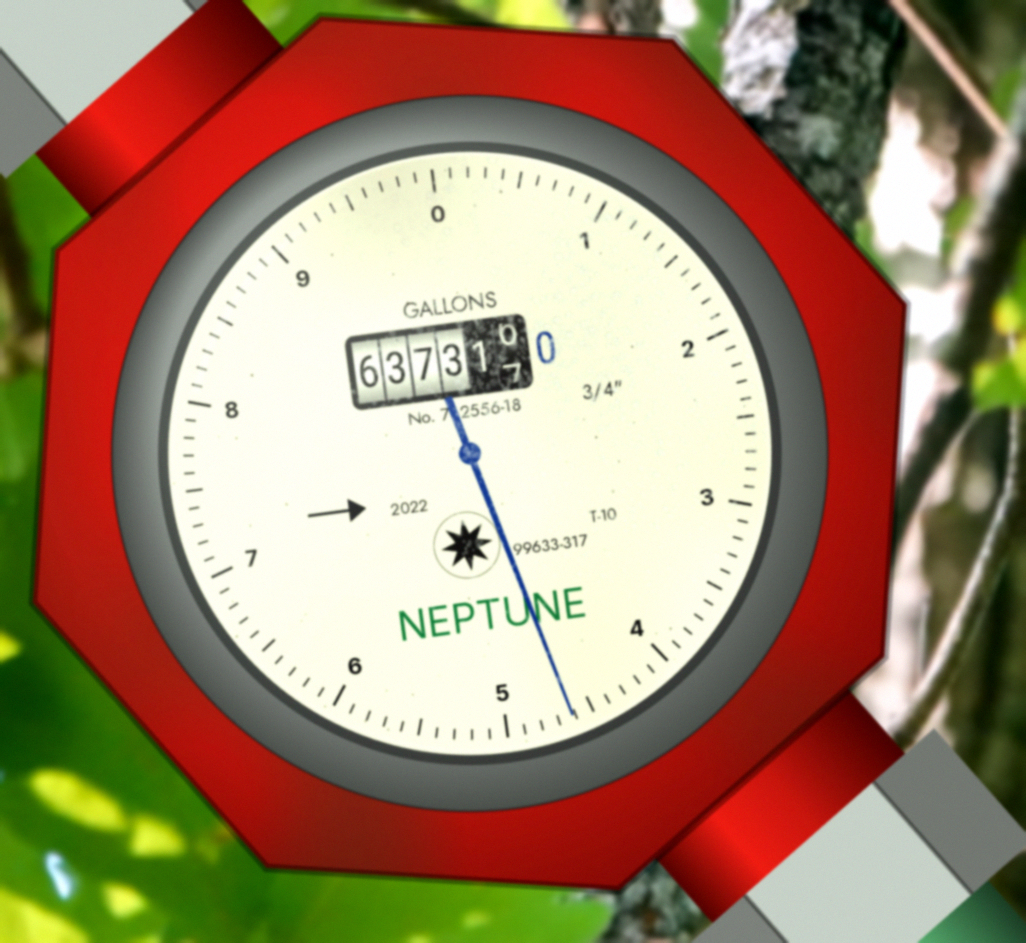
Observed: 6373164.6 (gal)
